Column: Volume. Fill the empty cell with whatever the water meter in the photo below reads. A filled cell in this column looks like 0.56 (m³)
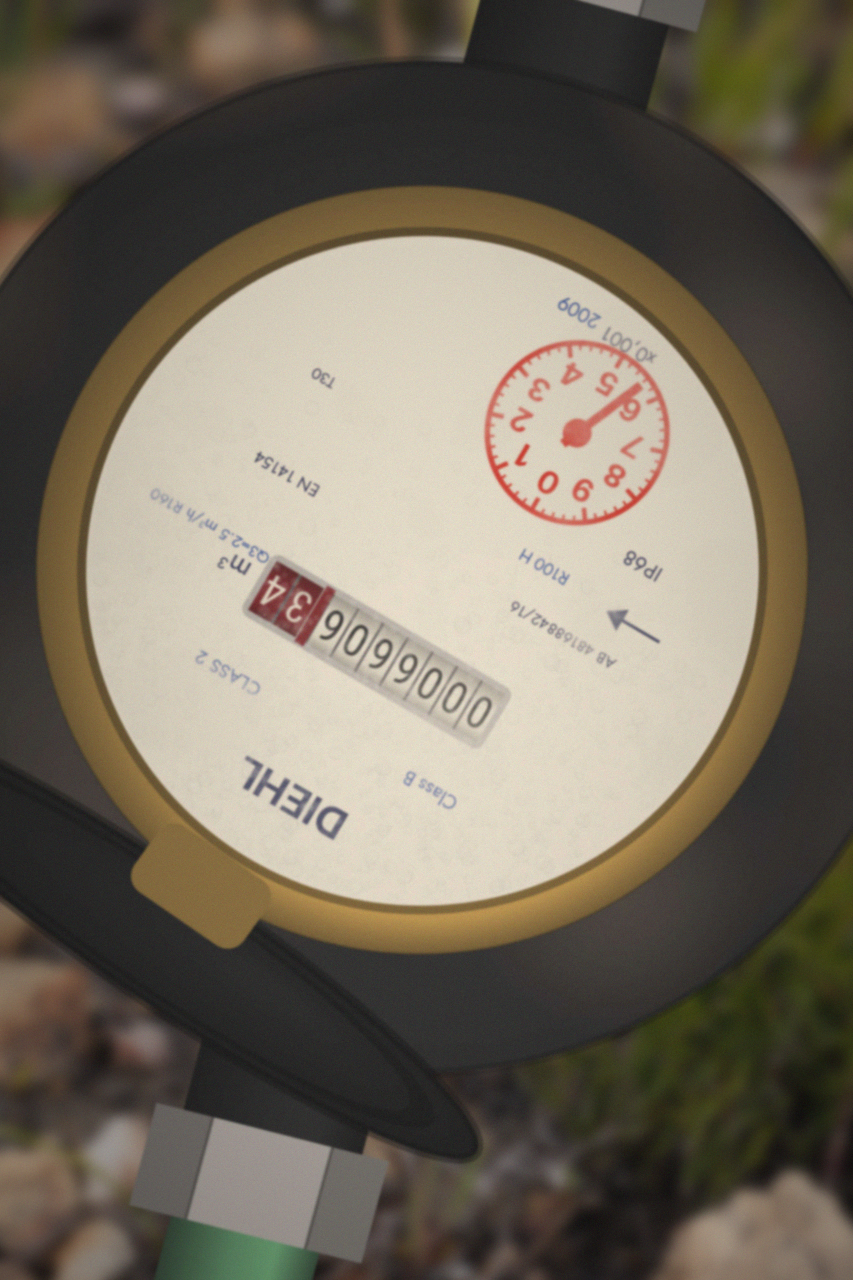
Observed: 6606.345 (m³)
